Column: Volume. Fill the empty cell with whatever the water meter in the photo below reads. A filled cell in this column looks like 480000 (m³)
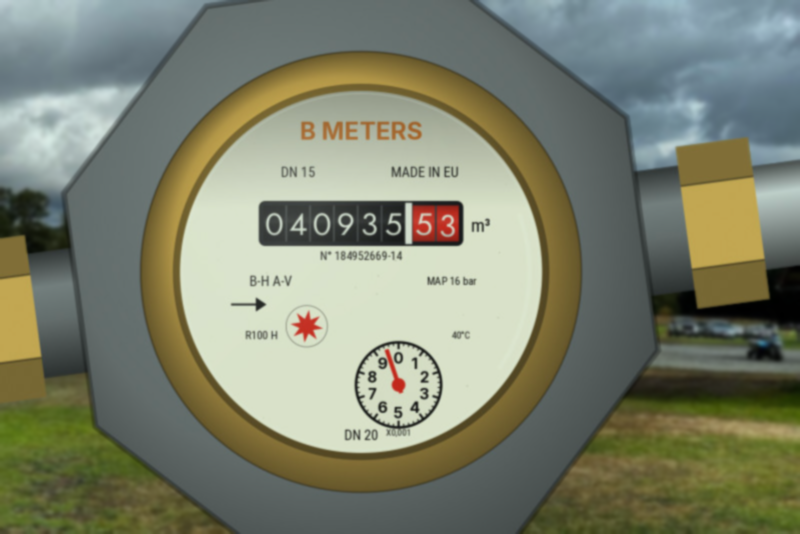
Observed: 40935.529 (m³)
